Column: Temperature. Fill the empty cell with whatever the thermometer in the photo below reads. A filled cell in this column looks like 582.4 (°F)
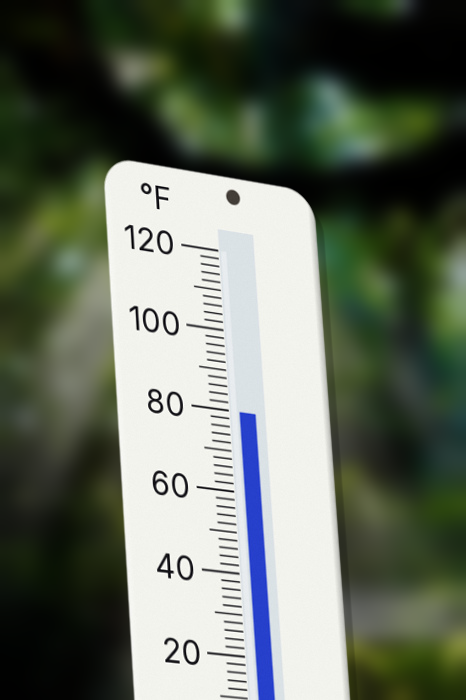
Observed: 80 (°F)
